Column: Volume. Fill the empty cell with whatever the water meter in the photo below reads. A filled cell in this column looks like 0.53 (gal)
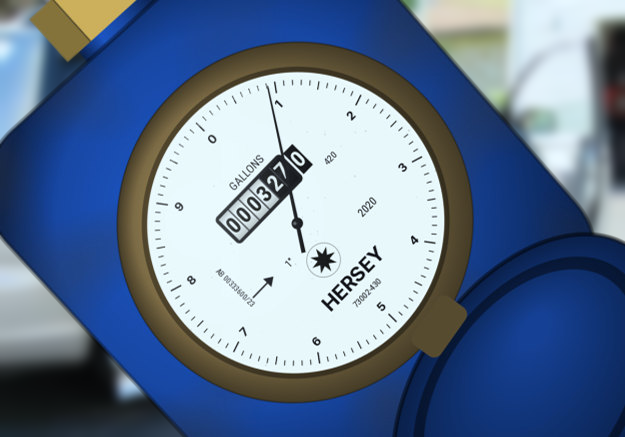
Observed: 3270.9 (gal)
